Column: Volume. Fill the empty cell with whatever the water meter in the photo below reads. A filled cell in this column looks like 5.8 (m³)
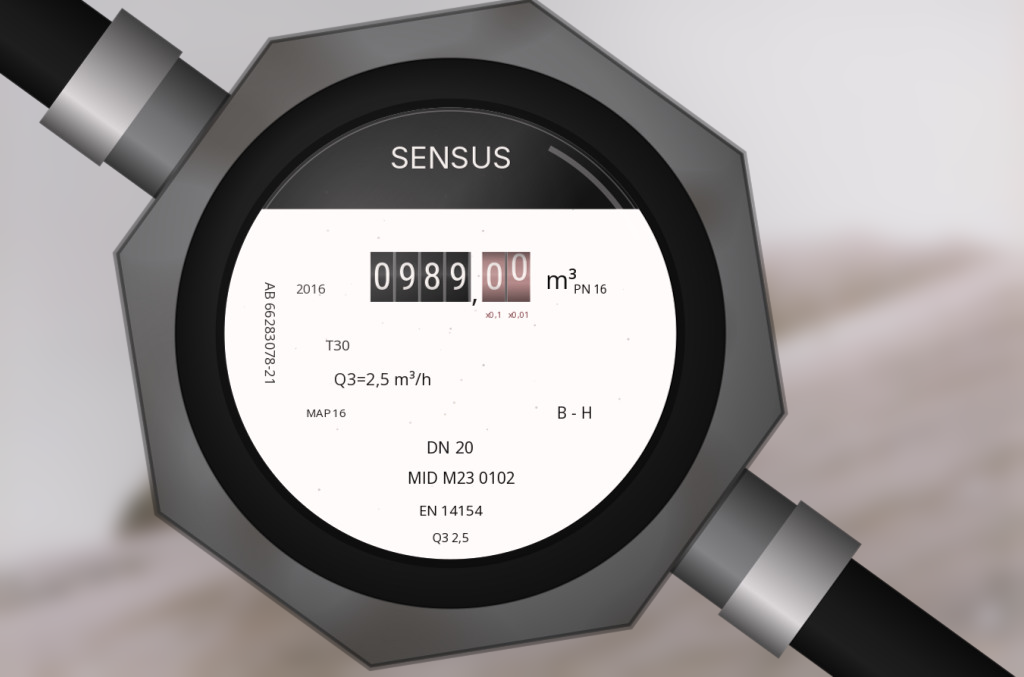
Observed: 989.00 (m³)
